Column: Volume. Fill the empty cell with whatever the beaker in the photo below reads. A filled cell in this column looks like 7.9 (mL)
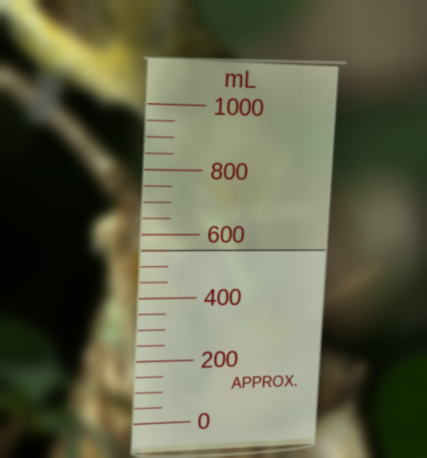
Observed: 550 (mL)
